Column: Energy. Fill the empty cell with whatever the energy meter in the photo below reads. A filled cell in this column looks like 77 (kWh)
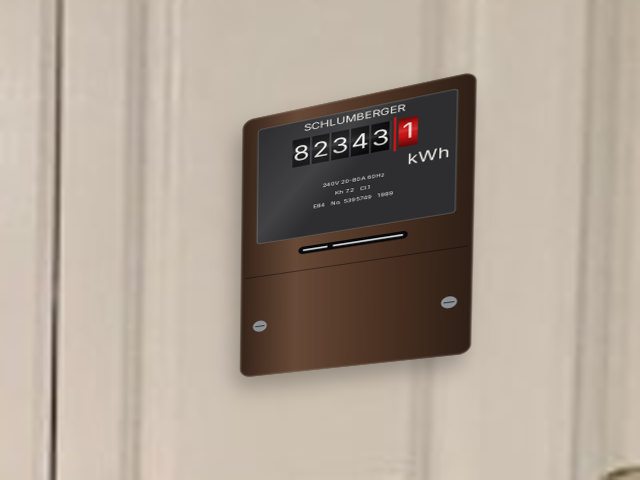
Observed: 82343.1 (kWh)
